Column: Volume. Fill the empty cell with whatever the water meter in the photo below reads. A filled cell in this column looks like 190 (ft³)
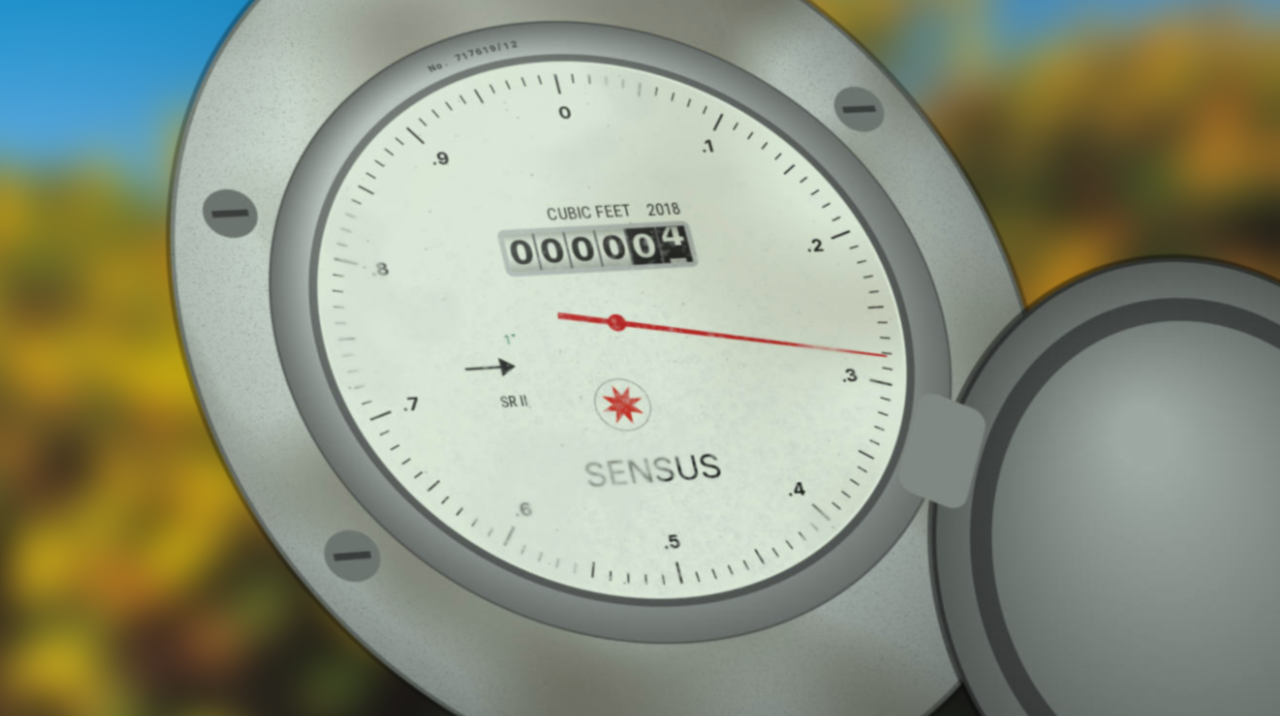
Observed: 4.28 (ft³)
